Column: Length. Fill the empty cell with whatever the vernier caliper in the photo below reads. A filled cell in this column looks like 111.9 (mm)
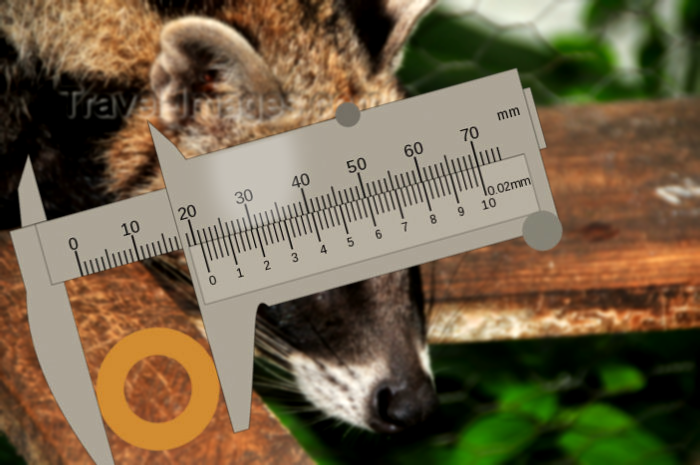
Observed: 21.0 (mm)
